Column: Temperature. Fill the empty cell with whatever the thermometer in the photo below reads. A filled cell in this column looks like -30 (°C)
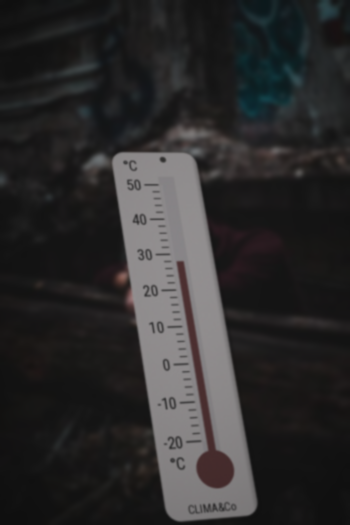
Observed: 28 (°C)
